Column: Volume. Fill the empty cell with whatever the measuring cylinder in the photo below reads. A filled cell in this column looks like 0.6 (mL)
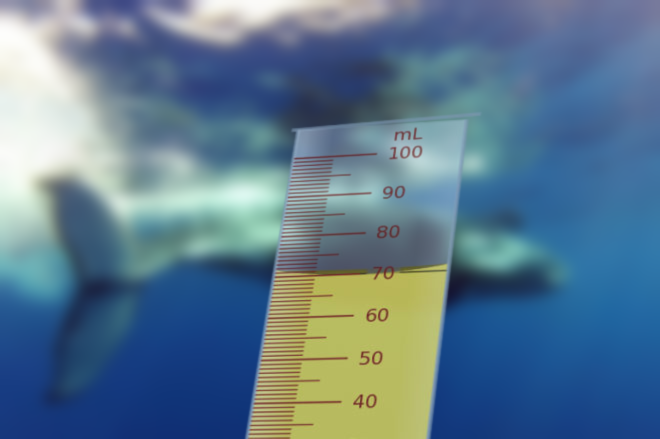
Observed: 70 (mL)
